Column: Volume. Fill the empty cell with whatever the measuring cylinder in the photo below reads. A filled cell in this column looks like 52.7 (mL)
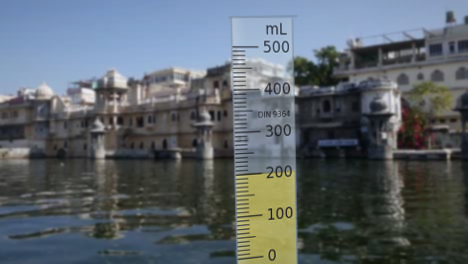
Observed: 200 (mL)
